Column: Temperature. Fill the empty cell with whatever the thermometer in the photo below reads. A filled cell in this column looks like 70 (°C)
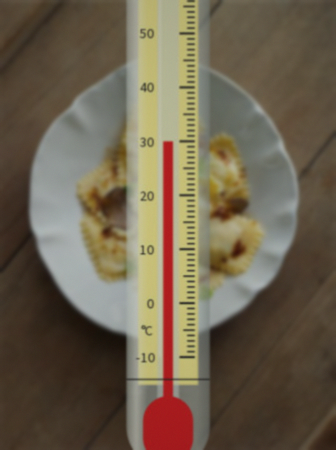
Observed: 30 (°C)
